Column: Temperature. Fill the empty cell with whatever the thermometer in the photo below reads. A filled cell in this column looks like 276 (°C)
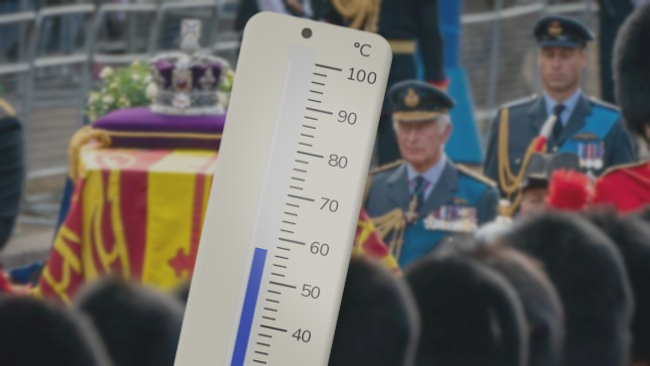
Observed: 57 (°C)
